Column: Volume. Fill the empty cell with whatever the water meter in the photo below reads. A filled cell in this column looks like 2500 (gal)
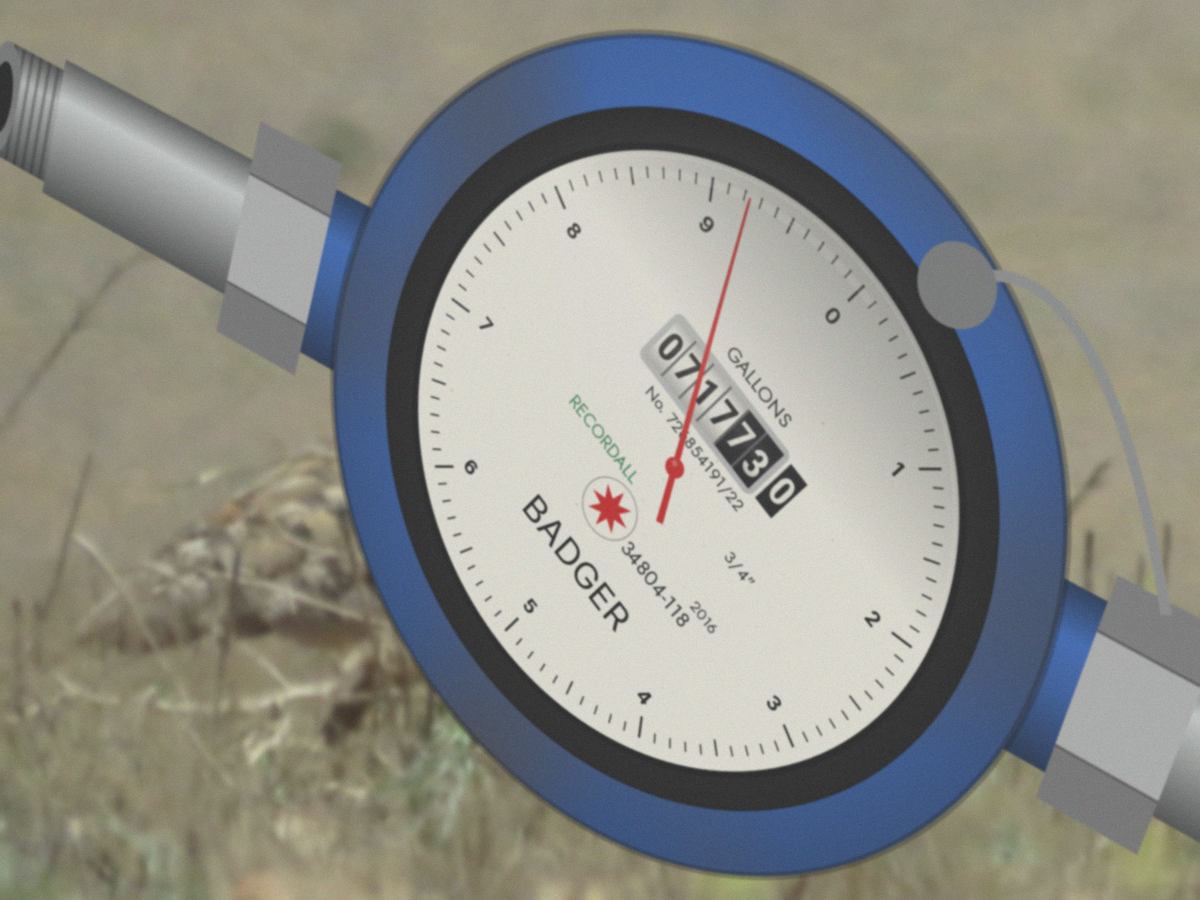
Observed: 717729.2 (gal)
